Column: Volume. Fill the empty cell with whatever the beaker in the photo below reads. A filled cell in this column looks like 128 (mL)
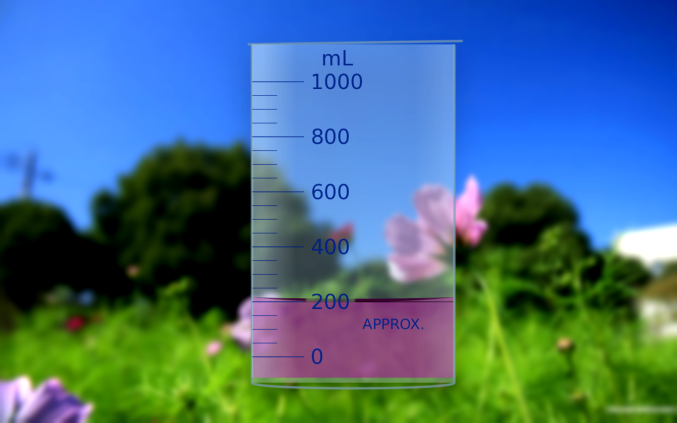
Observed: 200 (mL)
